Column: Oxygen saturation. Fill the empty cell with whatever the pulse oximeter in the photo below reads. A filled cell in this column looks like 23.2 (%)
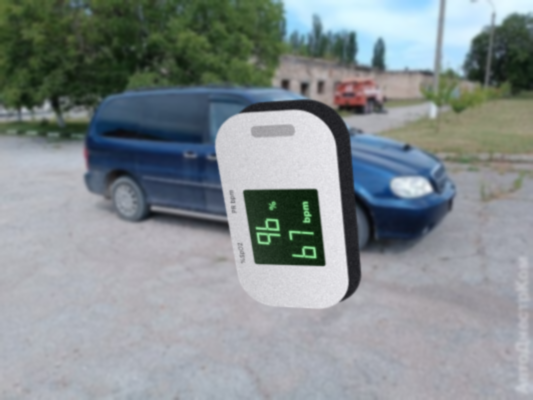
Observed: 96 (%)
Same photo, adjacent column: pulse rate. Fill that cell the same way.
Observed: 67 (bpm)
